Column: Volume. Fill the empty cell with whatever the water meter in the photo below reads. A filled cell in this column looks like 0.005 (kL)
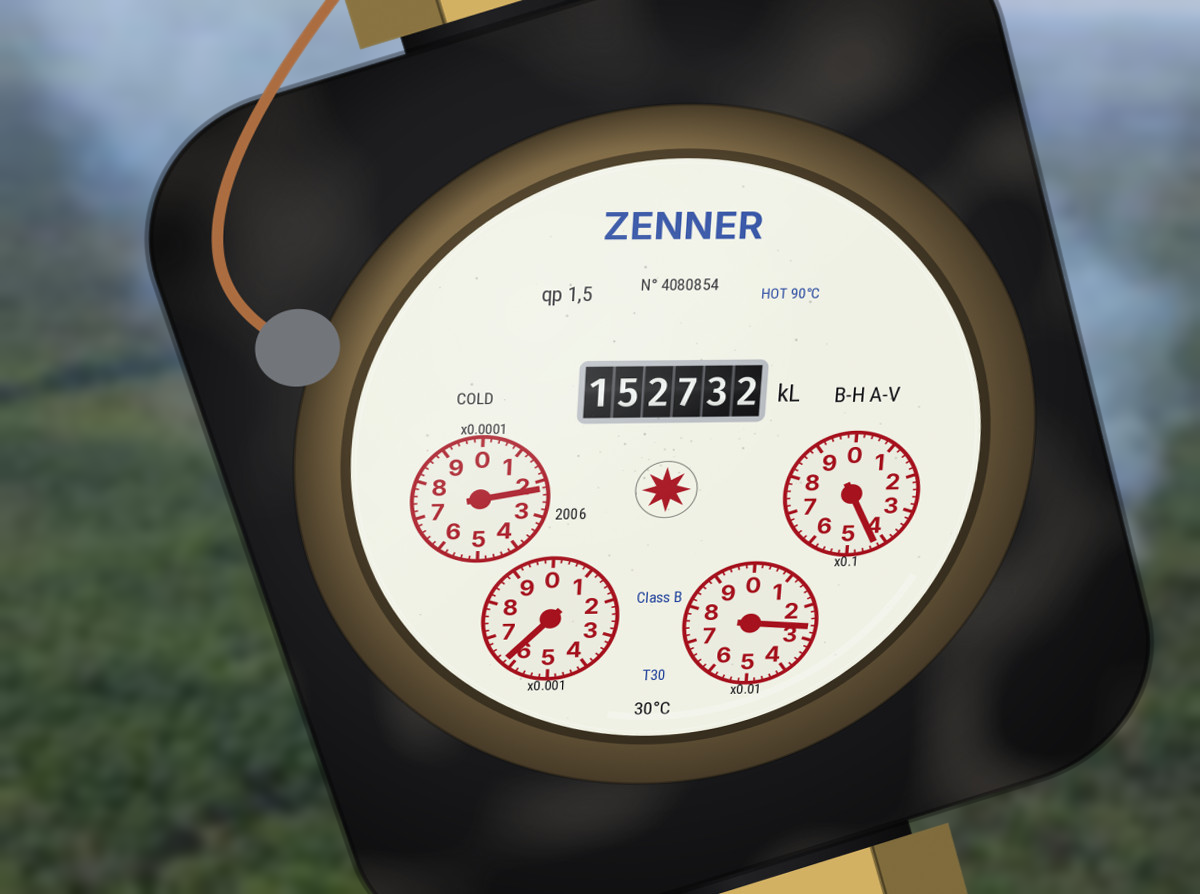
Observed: 152732.4262 (kL)
